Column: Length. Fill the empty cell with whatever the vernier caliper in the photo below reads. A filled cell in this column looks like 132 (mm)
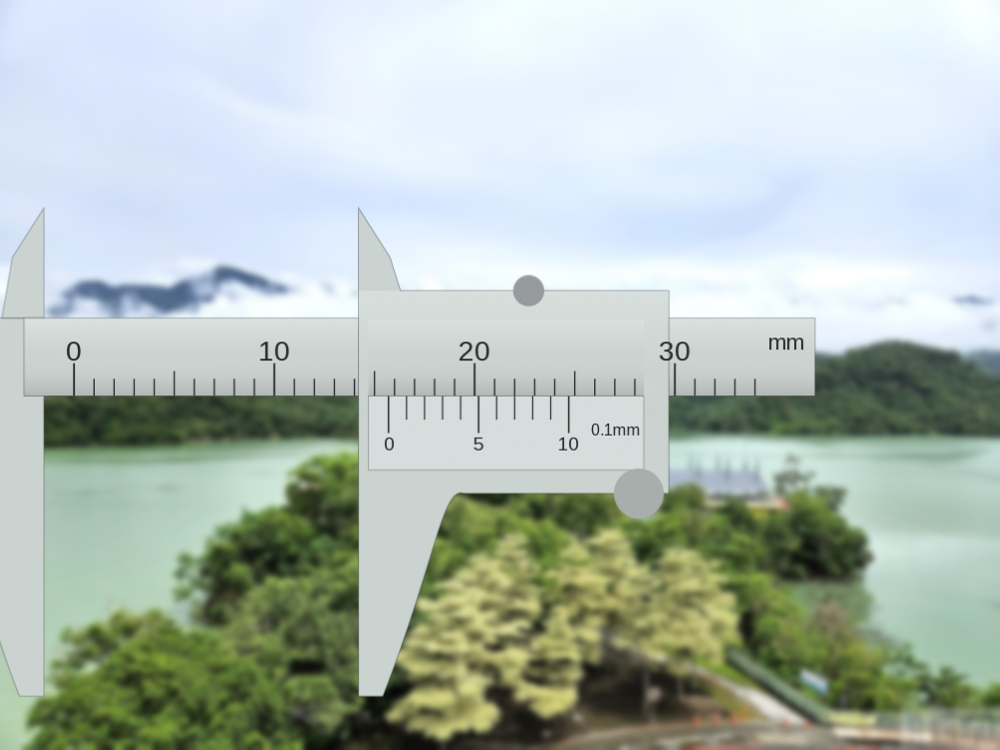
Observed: 15.7 (mm)
